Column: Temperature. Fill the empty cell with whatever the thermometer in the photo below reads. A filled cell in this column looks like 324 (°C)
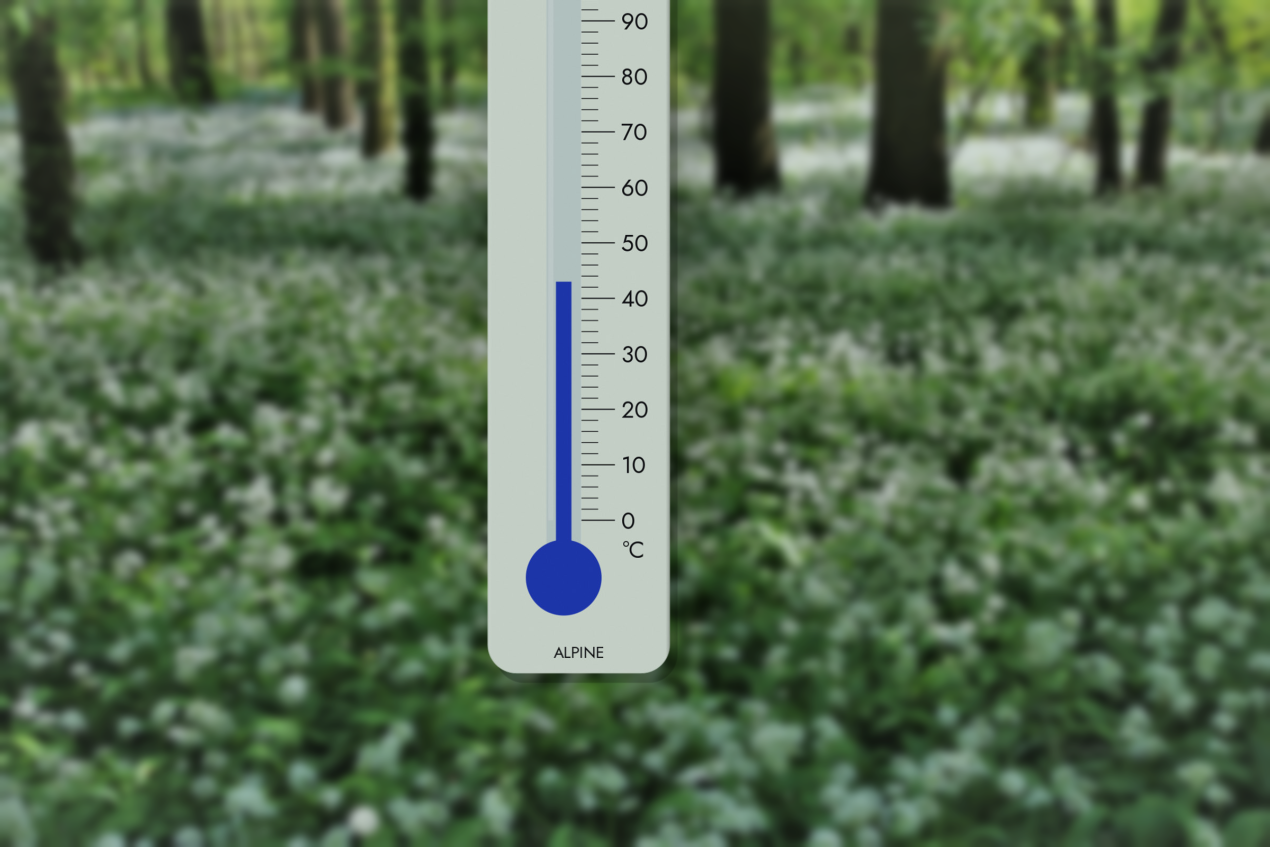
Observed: 43 (°C)
